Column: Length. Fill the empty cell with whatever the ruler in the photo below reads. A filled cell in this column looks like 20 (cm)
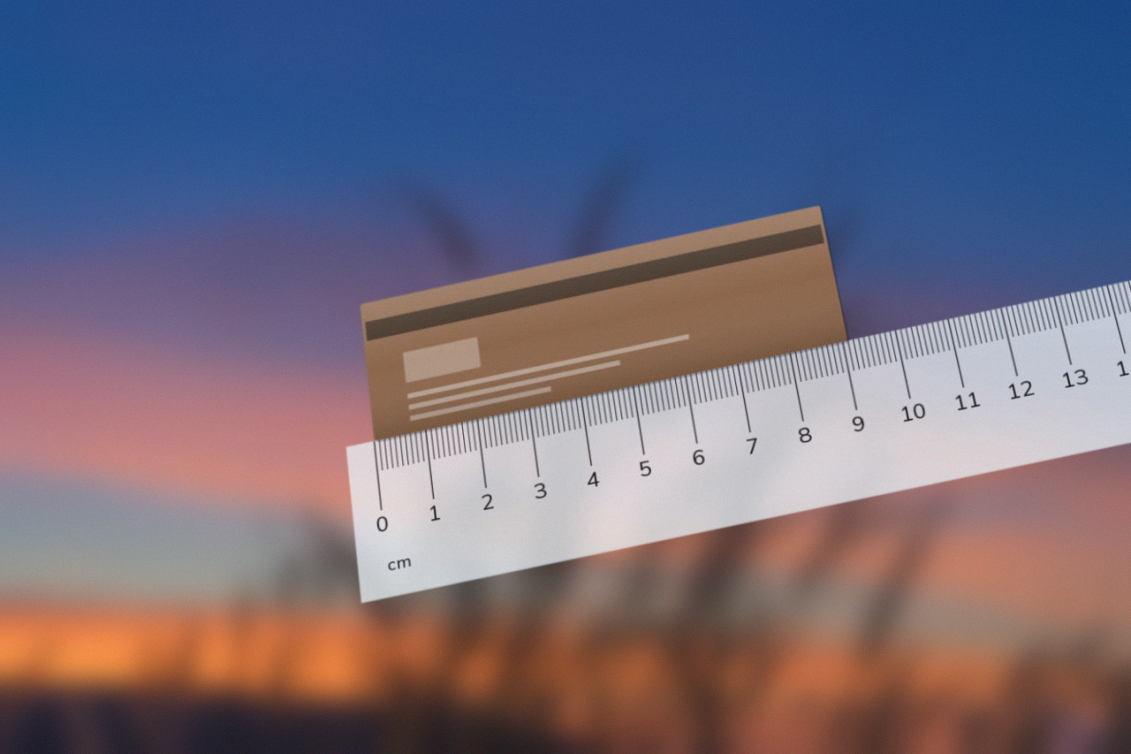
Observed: 9.1 (cm)
